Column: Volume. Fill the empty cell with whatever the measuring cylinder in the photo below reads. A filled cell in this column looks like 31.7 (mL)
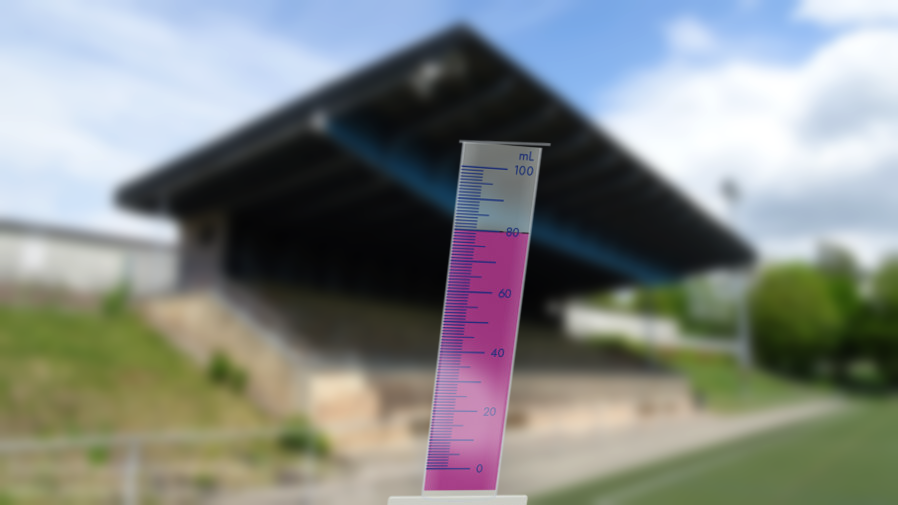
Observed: 80 (mL)
